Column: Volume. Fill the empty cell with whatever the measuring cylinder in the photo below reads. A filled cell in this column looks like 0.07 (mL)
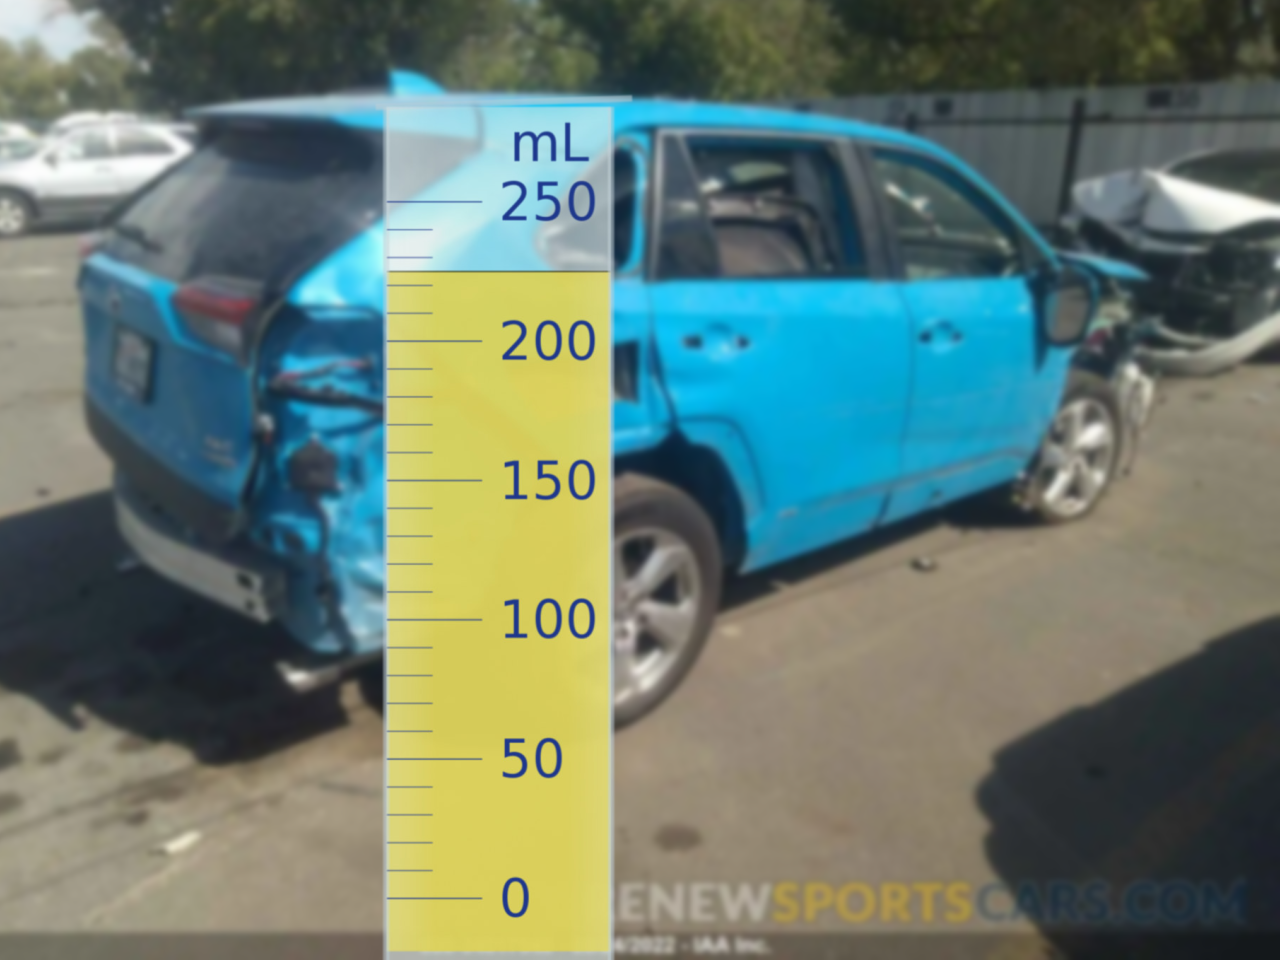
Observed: 225 (mL)
